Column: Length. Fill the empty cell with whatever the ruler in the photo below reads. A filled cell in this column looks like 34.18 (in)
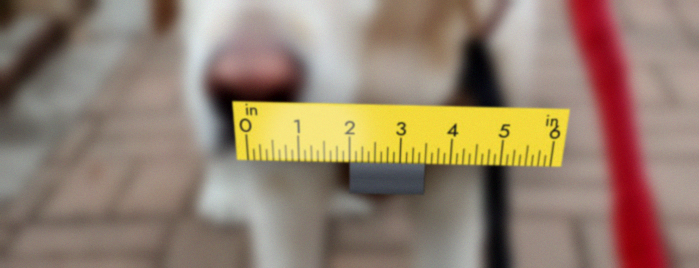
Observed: 1.5 (in)
